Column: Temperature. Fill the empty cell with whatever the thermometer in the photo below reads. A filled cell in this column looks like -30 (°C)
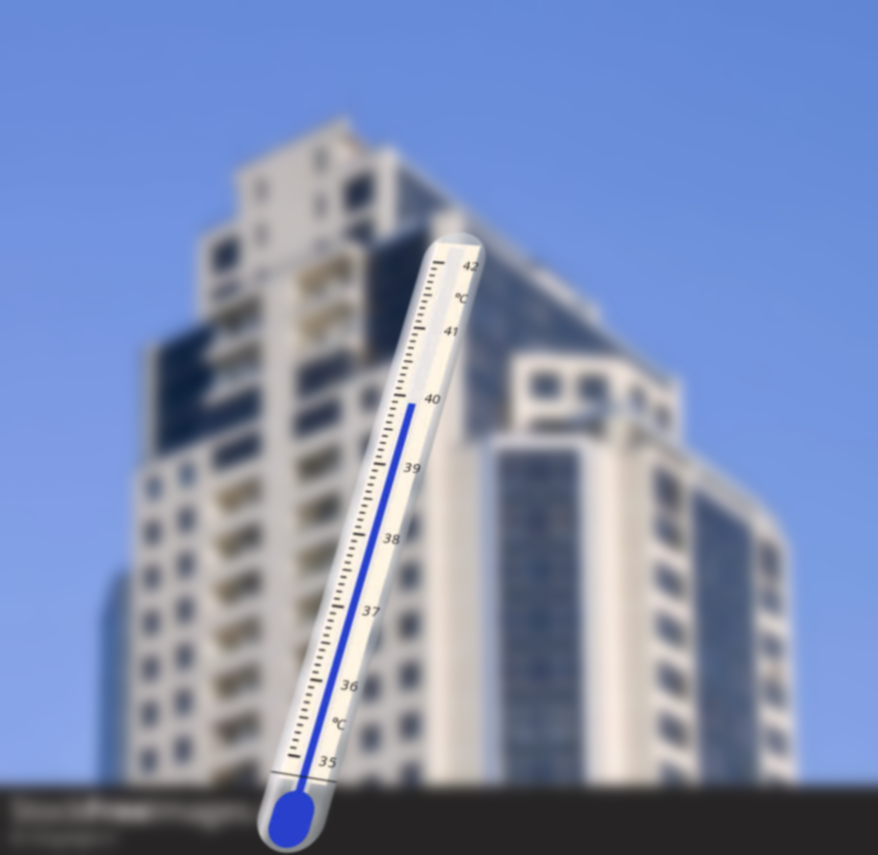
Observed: 39.9 (°C)
